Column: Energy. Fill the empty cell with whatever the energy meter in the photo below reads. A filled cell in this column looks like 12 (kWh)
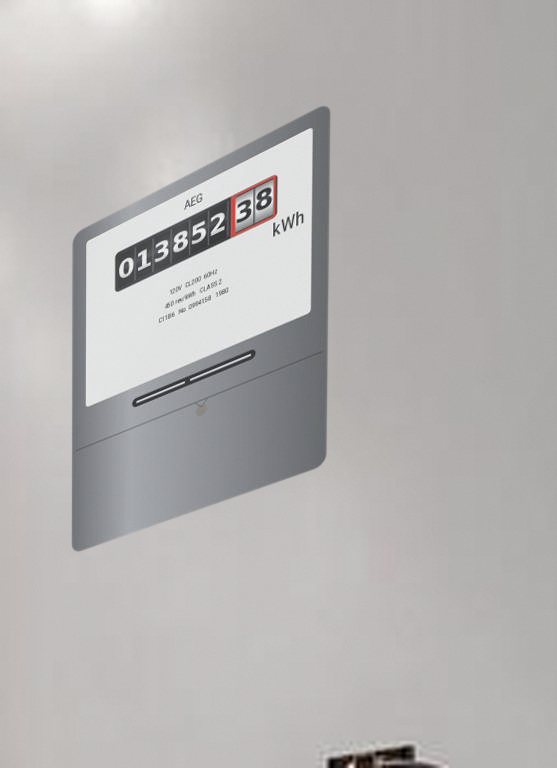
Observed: 13852.38 (kWh)
